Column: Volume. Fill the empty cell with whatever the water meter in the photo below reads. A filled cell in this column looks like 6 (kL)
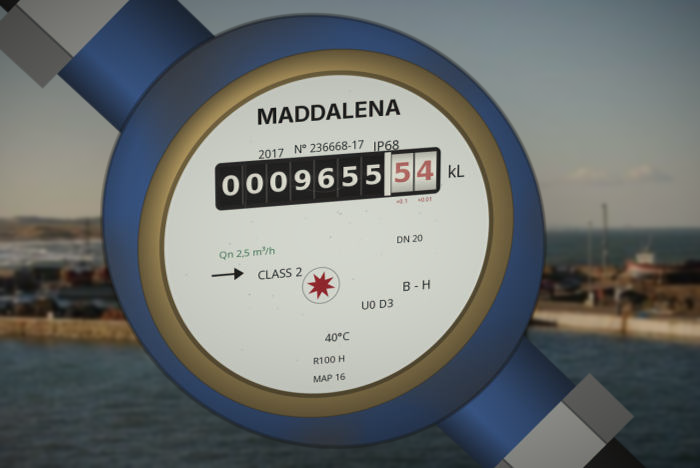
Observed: 9655.54 (kL)
